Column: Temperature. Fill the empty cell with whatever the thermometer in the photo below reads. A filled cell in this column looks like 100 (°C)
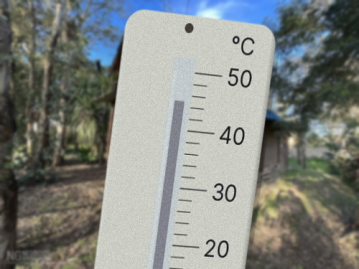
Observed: 45 (°C)
